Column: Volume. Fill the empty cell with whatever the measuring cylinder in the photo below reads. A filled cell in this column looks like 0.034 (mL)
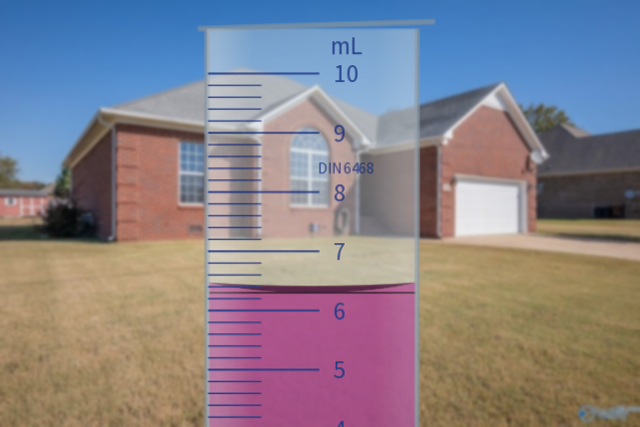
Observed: 6.3 (mL)
